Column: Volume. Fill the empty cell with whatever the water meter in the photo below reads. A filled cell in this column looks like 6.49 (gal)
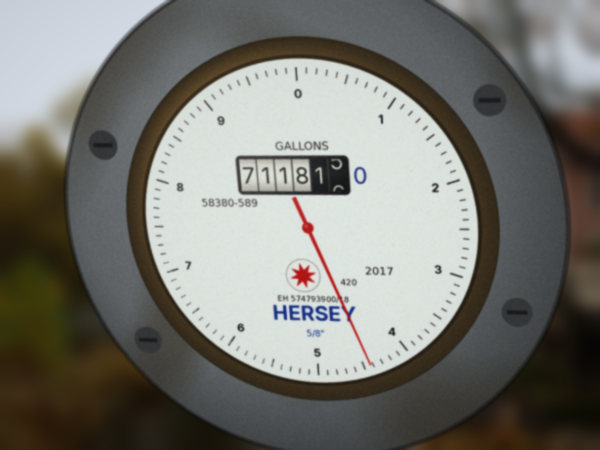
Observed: 7118154.4 (gal)
